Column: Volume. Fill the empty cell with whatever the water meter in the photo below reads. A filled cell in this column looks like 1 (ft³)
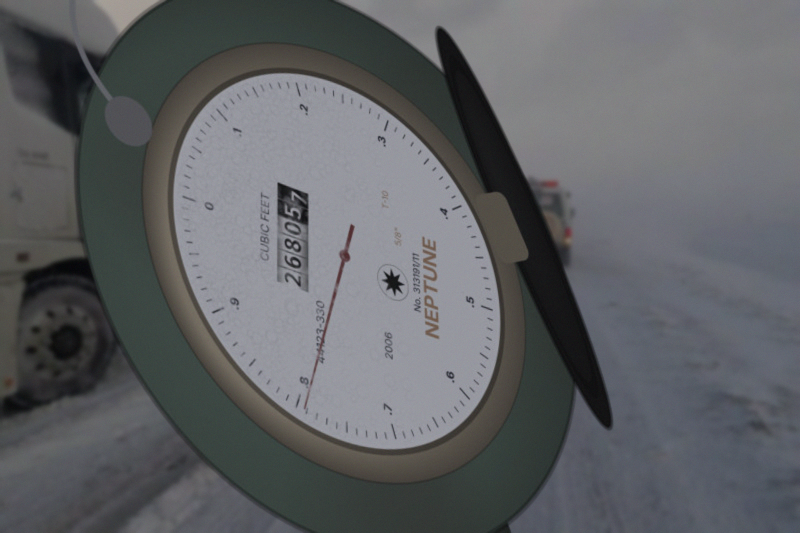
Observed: 268056.79 (ft³)
